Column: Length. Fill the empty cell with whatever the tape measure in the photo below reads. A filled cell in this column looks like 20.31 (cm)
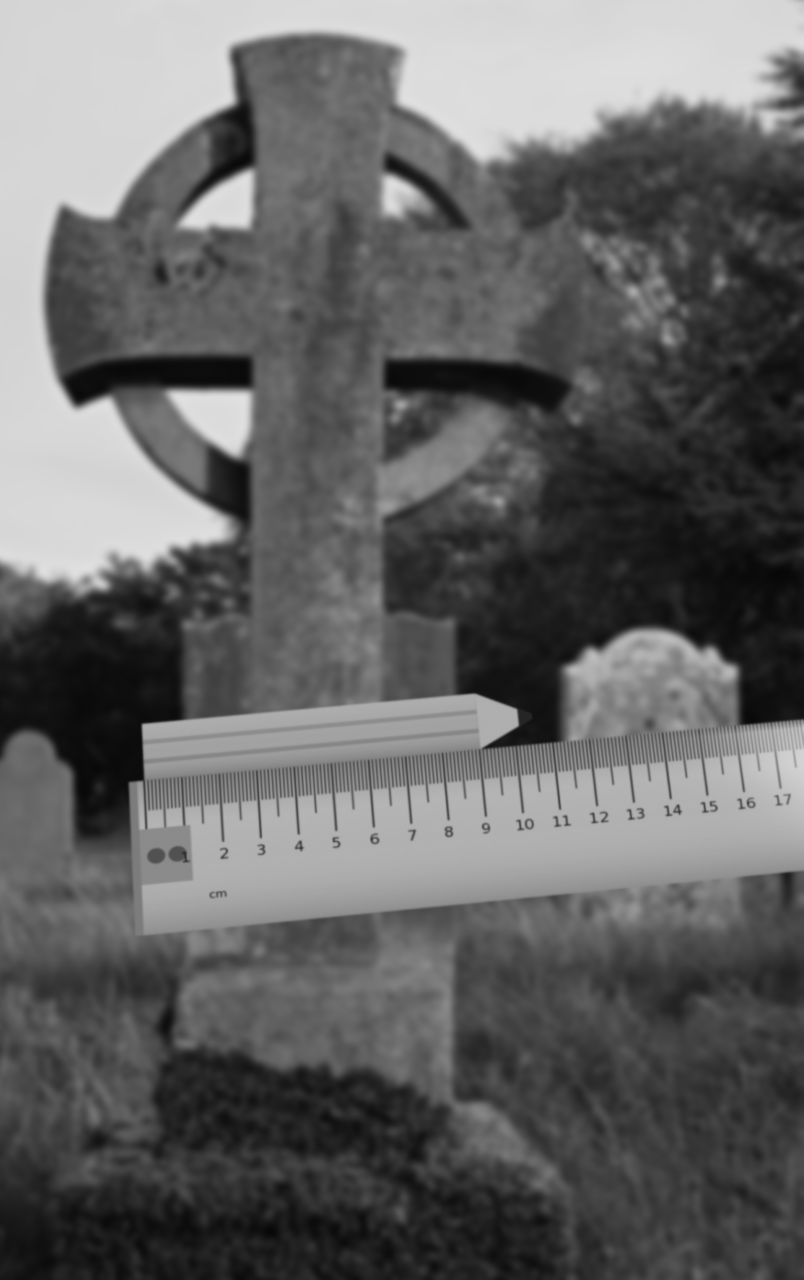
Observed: 10.5 (cm)
